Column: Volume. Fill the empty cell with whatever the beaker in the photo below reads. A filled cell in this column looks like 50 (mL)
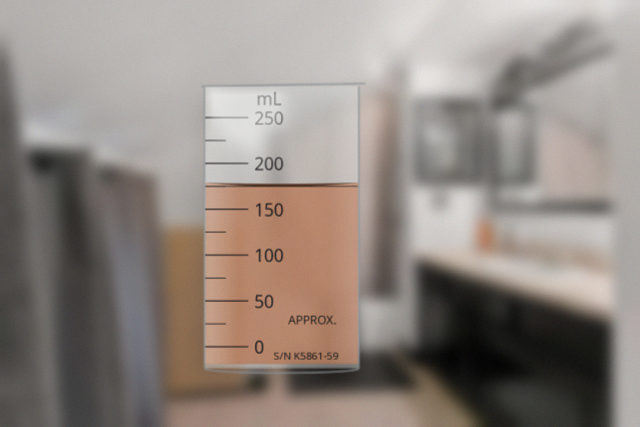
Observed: 175 (mL)
